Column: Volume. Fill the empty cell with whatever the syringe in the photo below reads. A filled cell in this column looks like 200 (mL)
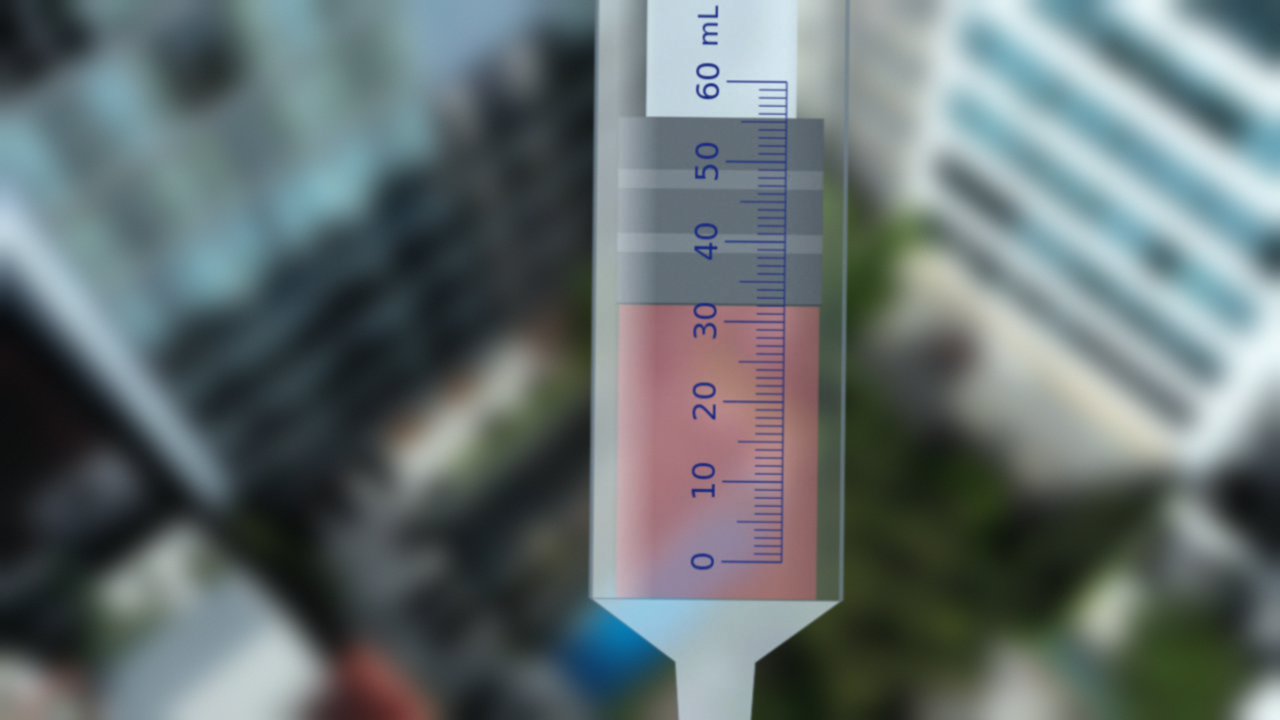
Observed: 32 (mL)
